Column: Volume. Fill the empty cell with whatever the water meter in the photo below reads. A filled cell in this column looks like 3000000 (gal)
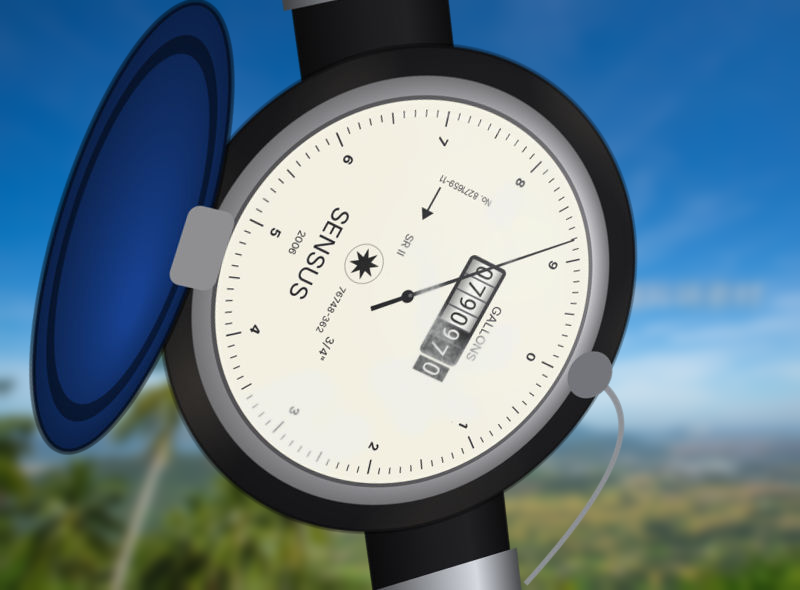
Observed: 790968.8 (gal)
